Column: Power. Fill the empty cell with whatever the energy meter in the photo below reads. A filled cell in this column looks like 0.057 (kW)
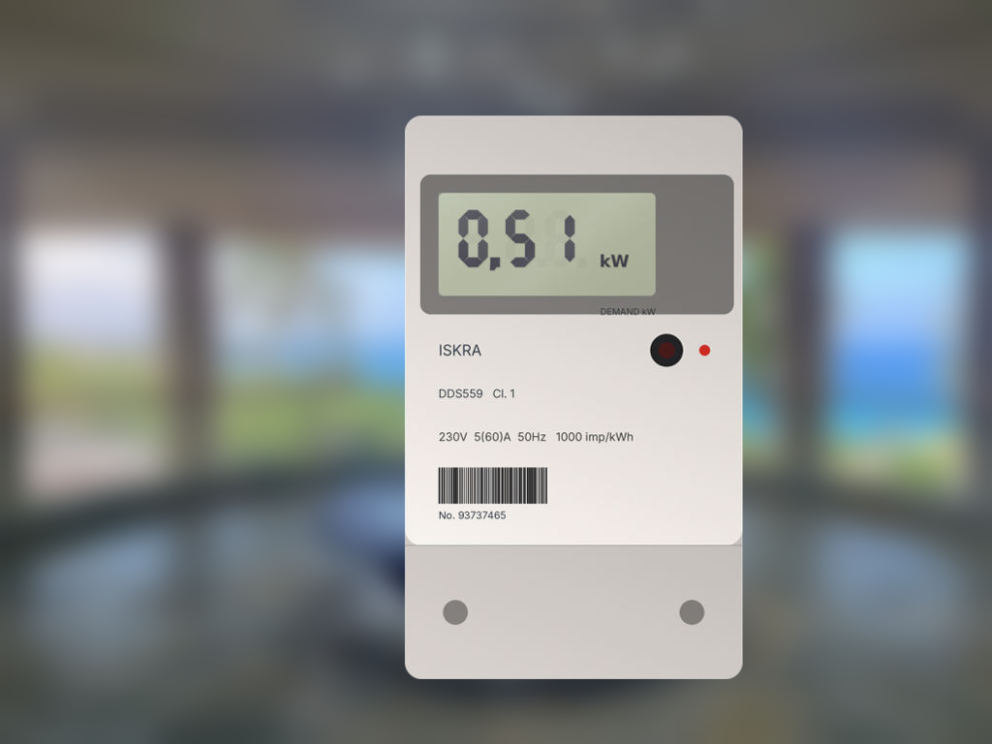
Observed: 0.51 (kW)
